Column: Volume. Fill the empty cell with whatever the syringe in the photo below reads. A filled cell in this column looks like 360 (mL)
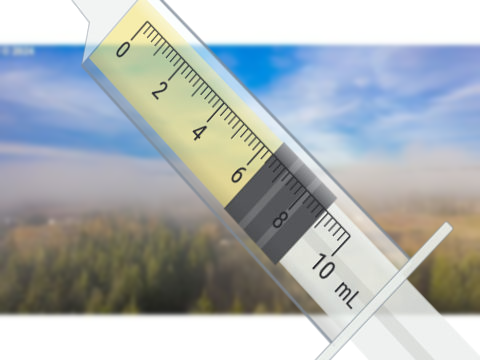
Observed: 6.4 (mL)
